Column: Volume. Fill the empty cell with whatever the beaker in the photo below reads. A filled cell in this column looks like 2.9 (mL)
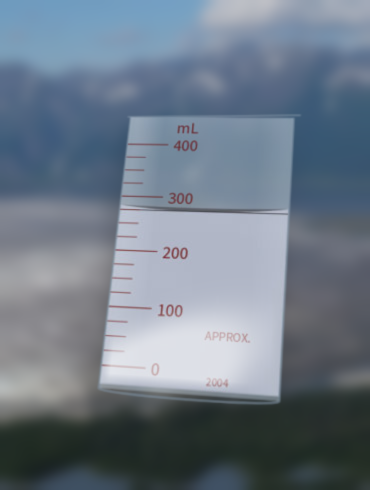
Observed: 275 (mL)
